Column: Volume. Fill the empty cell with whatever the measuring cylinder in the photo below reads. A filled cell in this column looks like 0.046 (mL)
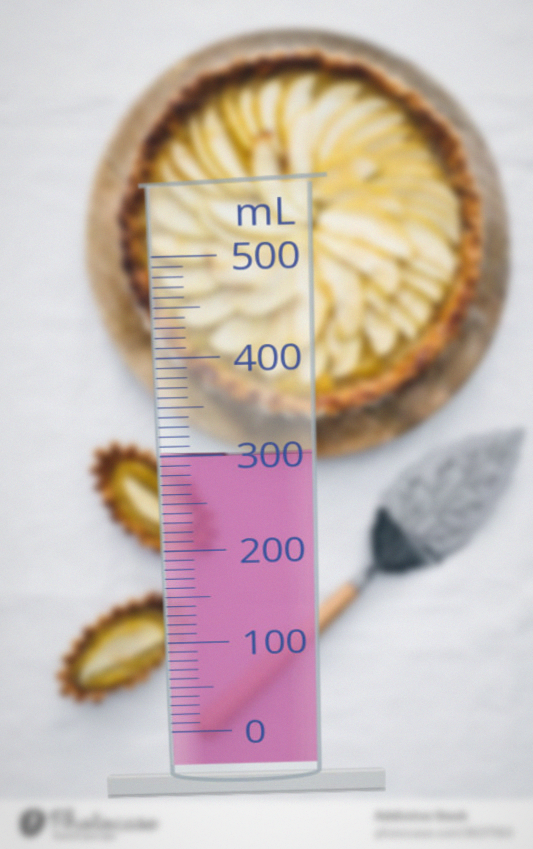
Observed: 300 (mL)
